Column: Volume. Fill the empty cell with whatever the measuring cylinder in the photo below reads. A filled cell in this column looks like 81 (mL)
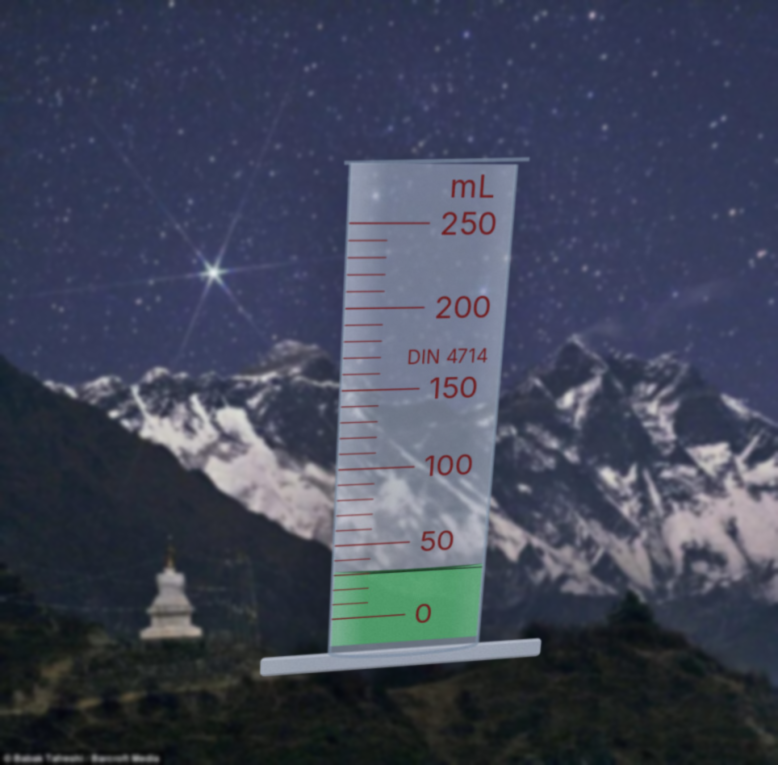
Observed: 30 (mL)
